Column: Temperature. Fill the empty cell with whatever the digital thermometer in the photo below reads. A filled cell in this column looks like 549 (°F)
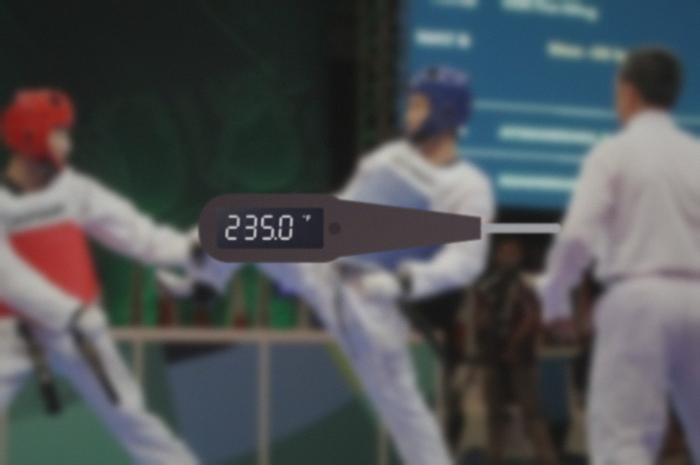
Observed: 235.0 (°F)
